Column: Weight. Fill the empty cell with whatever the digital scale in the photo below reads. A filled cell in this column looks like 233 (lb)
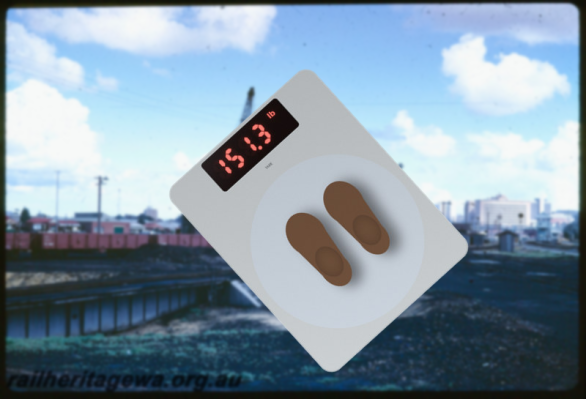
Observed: 151.3 (lb)
